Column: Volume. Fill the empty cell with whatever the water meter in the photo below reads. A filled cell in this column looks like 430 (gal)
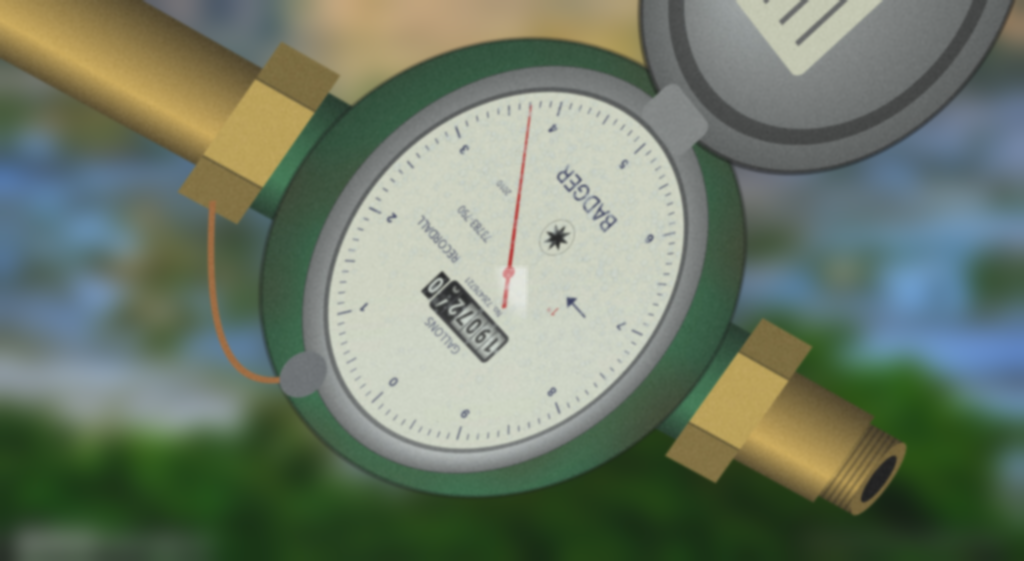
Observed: 1907273.7 (gal)
